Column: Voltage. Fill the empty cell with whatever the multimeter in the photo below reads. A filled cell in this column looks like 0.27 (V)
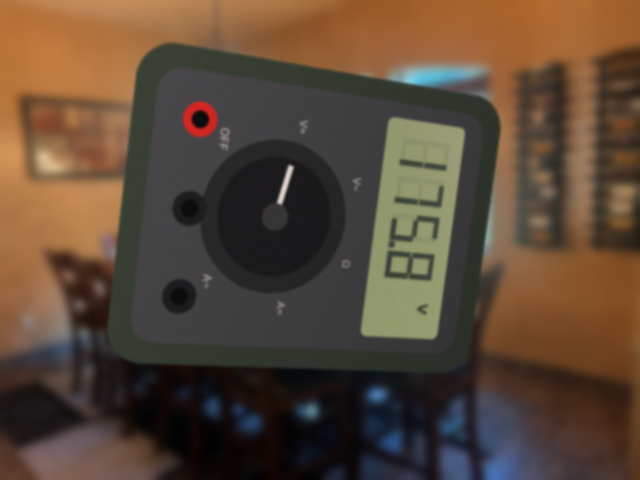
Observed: 175.8 (V)
